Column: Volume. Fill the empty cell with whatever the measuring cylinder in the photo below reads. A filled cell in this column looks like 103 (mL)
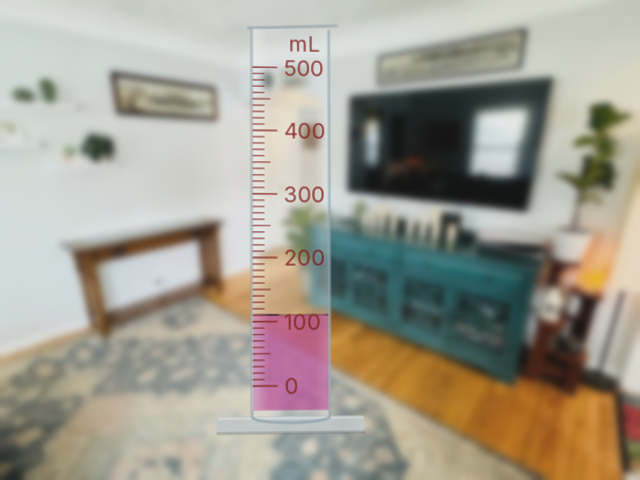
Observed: 110 (mL)
